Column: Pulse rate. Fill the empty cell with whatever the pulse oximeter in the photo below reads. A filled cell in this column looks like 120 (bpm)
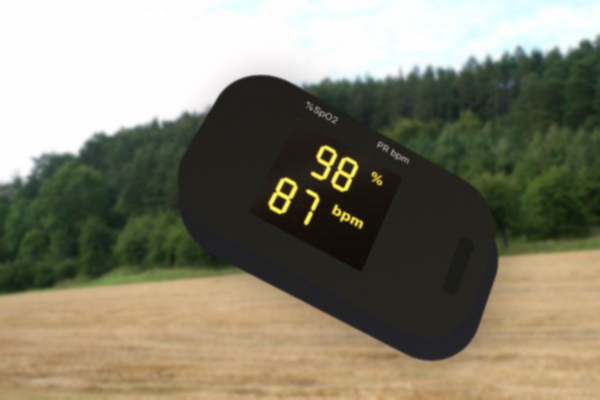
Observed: 87 (bpm)
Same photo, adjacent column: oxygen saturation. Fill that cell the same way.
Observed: 98 (%)
